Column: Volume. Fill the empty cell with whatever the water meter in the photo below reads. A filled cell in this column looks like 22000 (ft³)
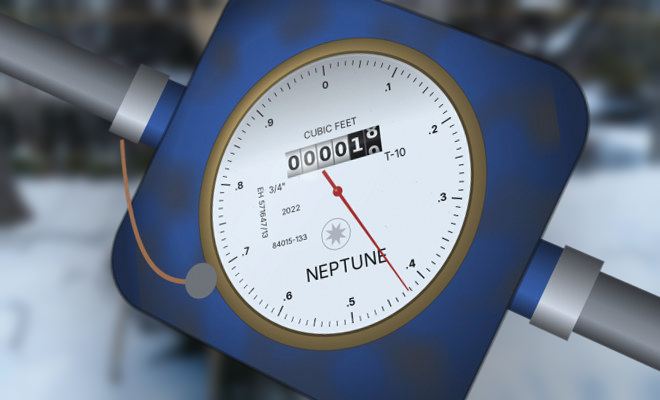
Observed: 18.42 (ft³)
